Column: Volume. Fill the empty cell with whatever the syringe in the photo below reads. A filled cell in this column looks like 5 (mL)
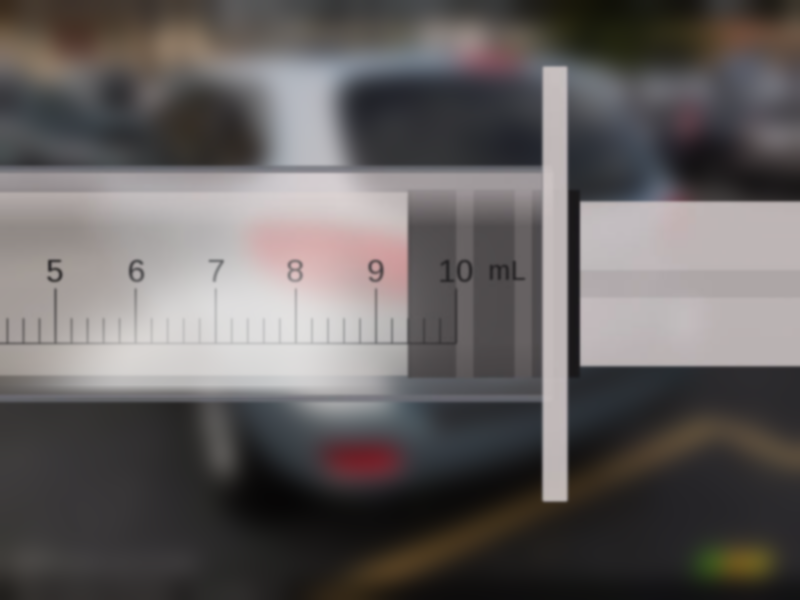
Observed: 9.4 (mL)
